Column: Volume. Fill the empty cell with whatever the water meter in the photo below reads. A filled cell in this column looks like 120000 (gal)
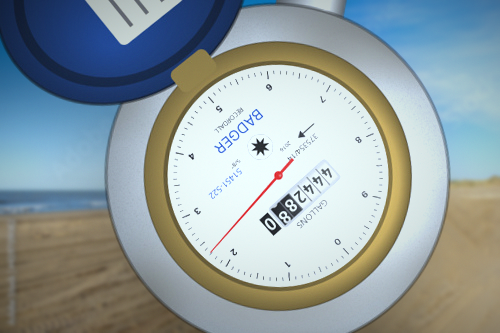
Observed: 4442882.3 (gal)
